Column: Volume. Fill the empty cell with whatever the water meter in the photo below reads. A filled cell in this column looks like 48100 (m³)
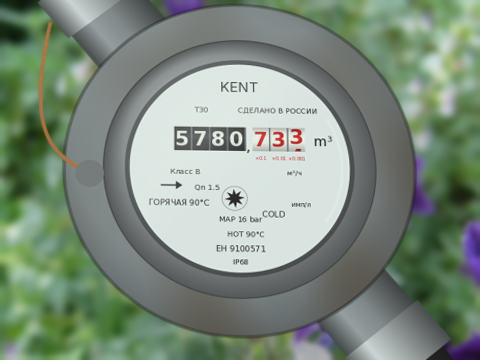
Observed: 5780.733 (m³)
